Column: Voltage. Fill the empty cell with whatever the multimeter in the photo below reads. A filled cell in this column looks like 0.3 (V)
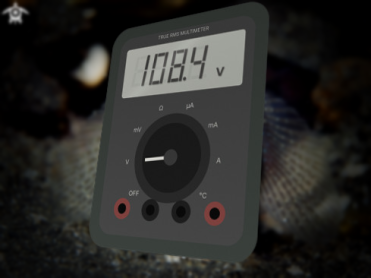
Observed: 108.4 (V)
